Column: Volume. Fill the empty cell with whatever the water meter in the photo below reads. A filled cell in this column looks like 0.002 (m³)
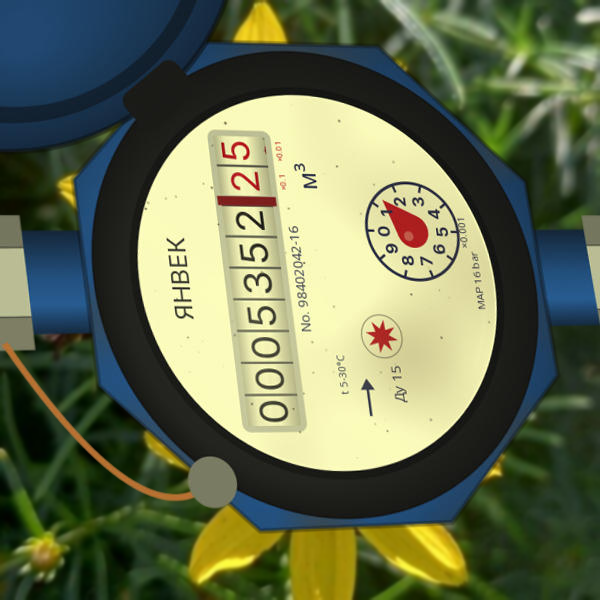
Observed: 5352.251 (m³)
